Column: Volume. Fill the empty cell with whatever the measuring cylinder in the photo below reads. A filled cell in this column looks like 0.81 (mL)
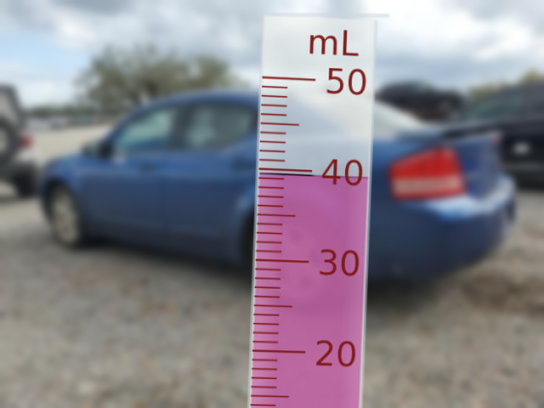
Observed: 39.5 (mL)
